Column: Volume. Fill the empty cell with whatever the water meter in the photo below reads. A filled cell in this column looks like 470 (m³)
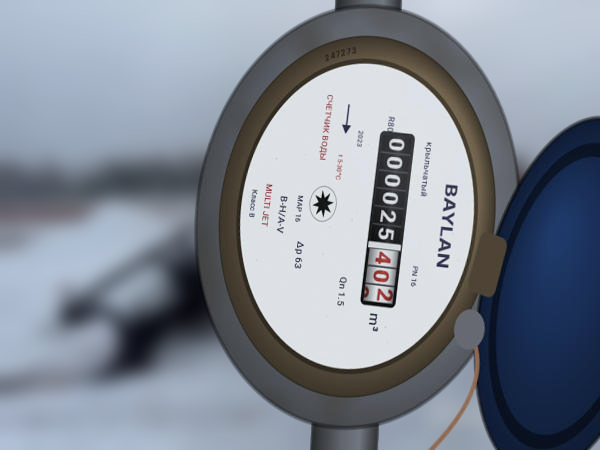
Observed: 25.402 (m³)
